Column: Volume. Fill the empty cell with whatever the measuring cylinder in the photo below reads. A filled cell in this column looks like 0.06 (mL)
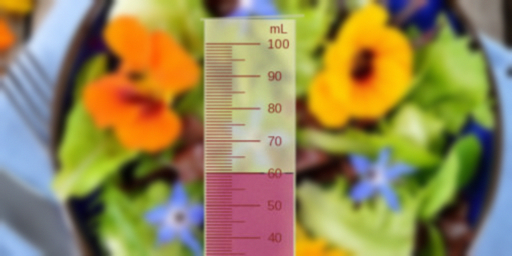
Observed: 60 (mL)
